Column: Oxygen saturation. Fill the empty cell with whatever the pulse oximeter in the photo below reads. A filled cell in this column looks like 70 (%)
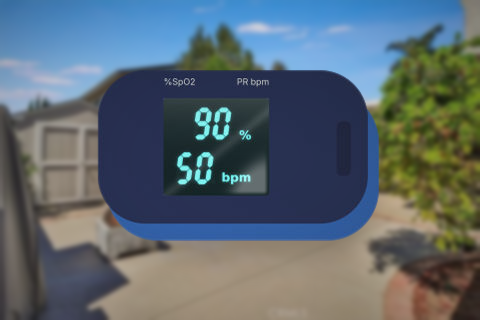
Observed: 90 (%)
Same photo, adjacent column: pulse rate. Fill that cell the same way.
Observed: 50 (bpm)
